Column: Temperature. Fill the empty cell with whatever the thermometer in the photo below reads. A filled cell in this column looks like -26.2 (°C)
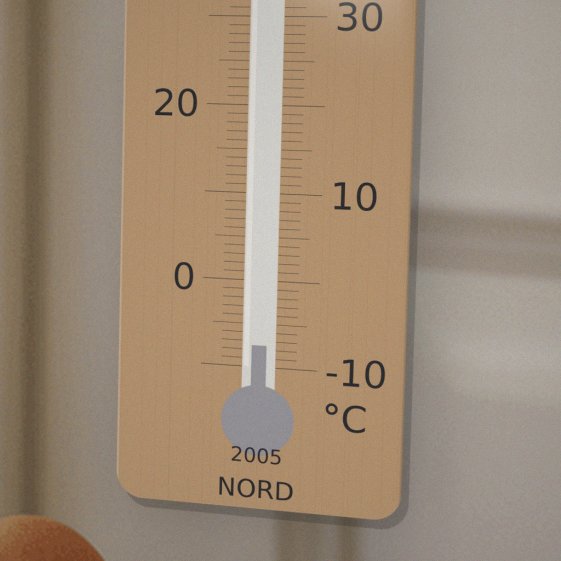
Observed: -7.5 (°C)
